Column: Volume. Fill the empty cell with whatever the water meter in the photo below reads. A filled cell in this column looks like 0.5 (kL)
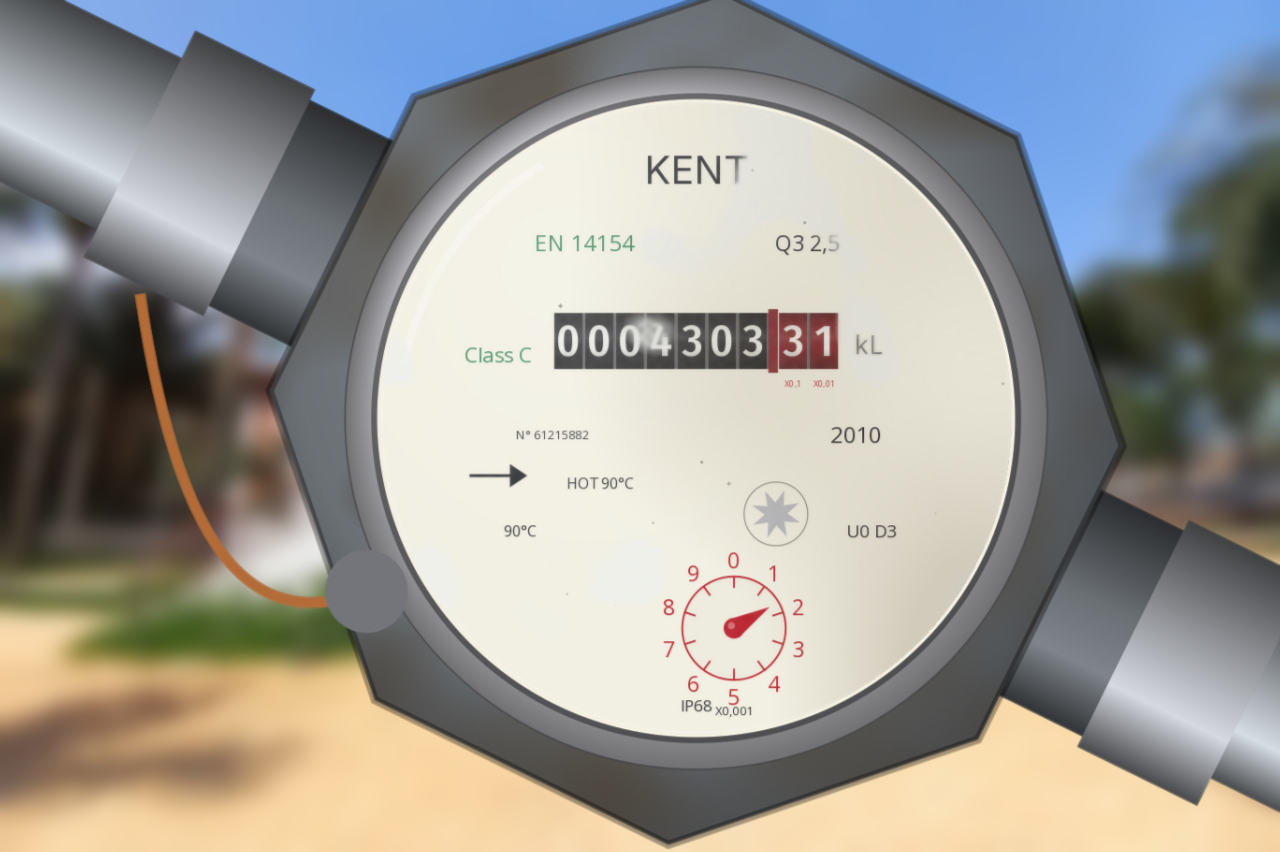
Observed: 4303.311 (kL)
